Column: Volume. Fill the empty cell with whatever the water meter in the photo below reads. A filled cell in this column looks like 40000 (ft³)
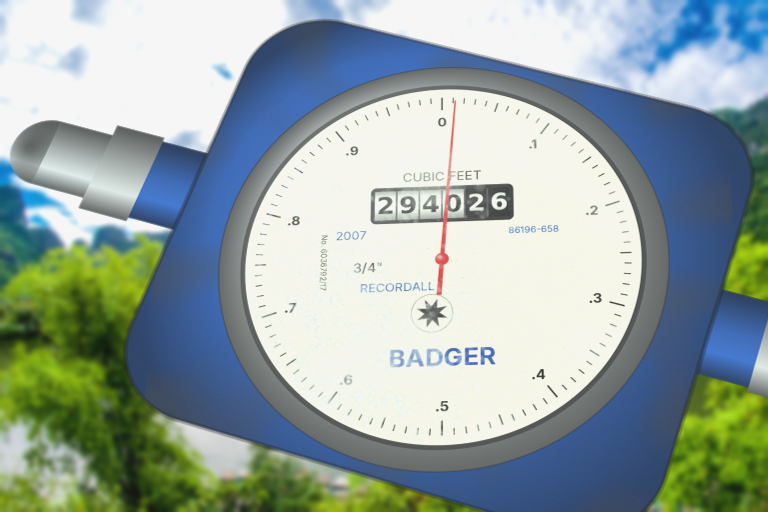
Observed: 294026.01 (ft³)
